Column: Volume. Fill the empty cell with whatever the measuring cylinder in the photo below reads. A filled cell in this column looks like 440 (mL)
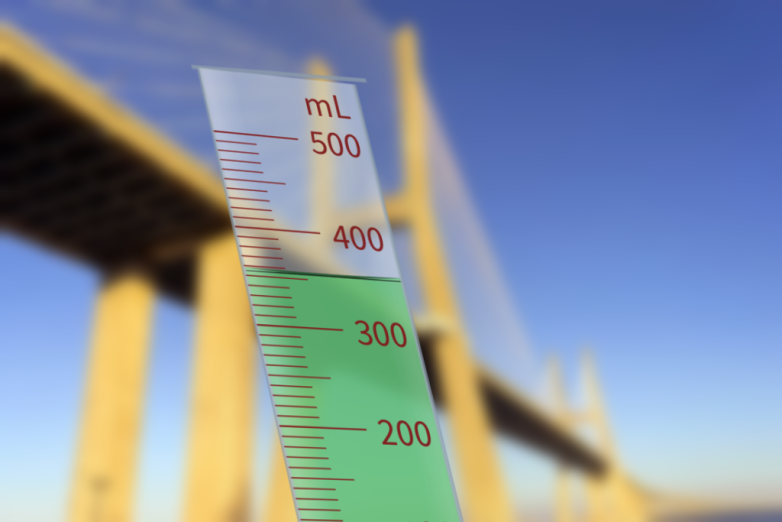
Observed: 355 (mL)
